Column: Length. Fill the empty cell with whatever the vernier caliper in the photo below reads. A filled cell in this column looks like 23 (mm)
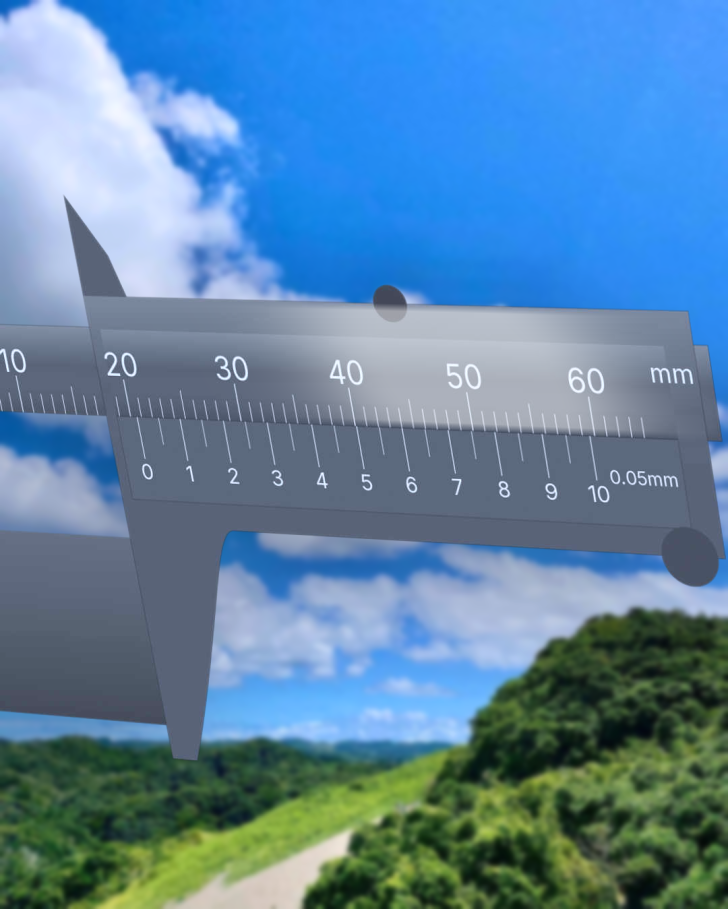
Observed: 20.6 (mm)
